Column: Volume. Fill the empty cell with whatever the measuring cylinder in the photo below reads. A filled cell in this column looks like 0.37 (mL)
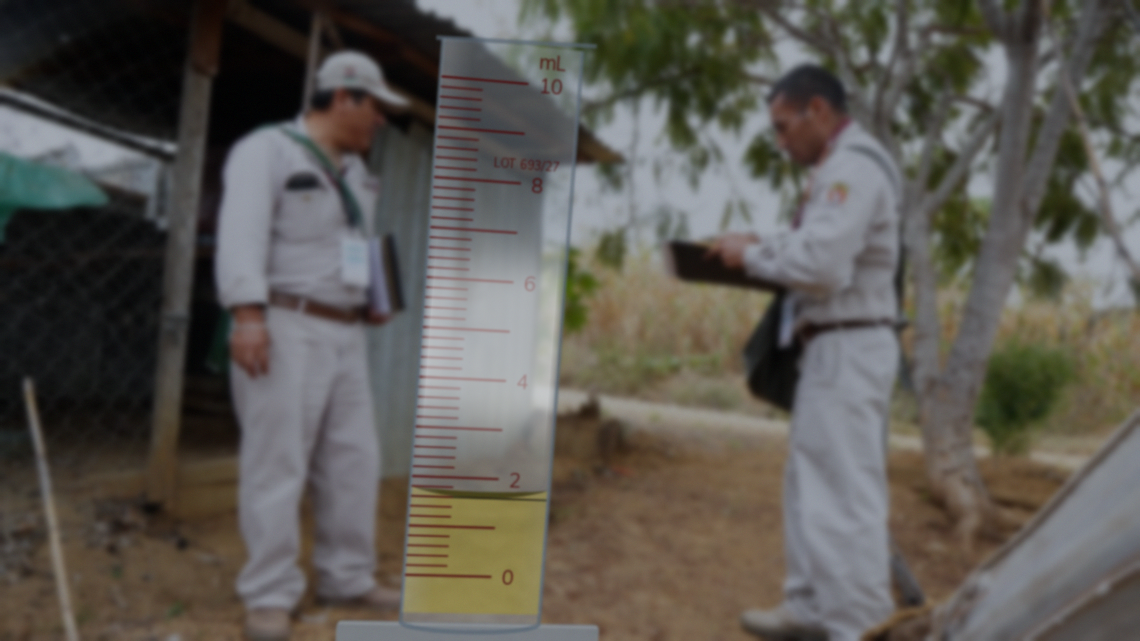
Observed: 1.6 (mL)
